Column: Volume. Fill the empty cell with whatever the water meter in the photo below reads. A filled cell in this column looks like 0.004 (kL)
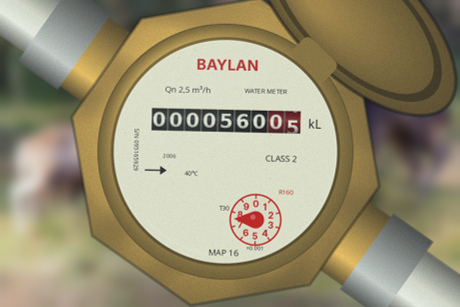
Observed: 560.047 (kL)
